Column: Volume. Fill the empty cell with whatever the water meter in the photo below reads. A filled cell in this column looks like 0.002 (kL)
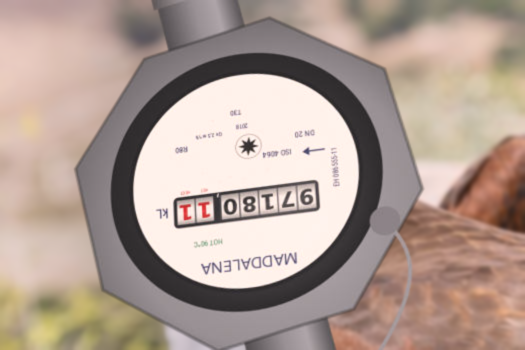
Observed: 97180.11 (kL)
